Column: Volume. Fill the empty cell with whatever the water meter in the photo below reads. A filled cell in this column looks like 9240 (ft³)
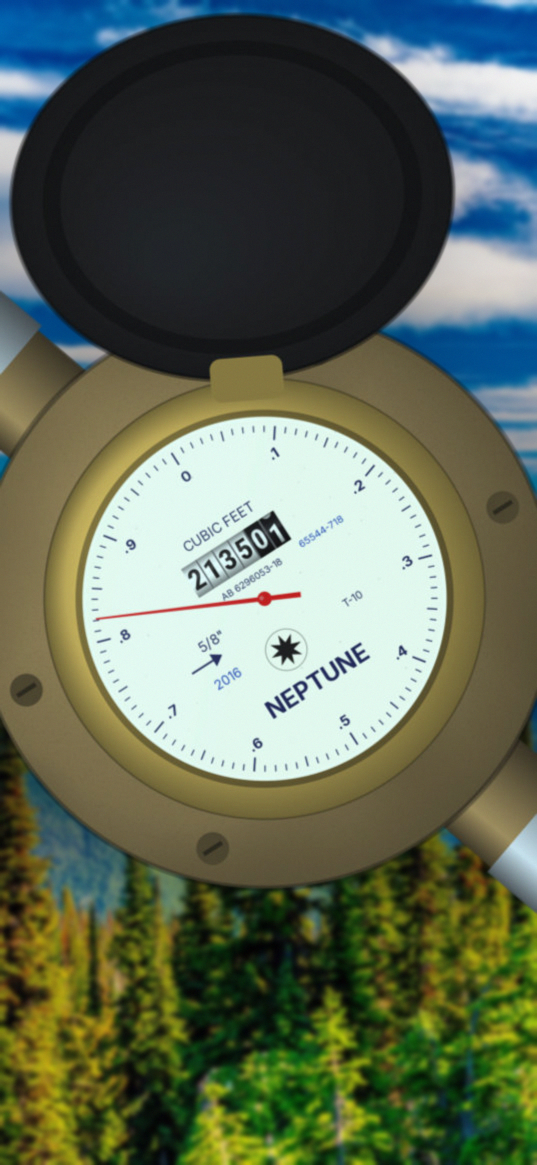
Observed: 213500.82 (ft³)
